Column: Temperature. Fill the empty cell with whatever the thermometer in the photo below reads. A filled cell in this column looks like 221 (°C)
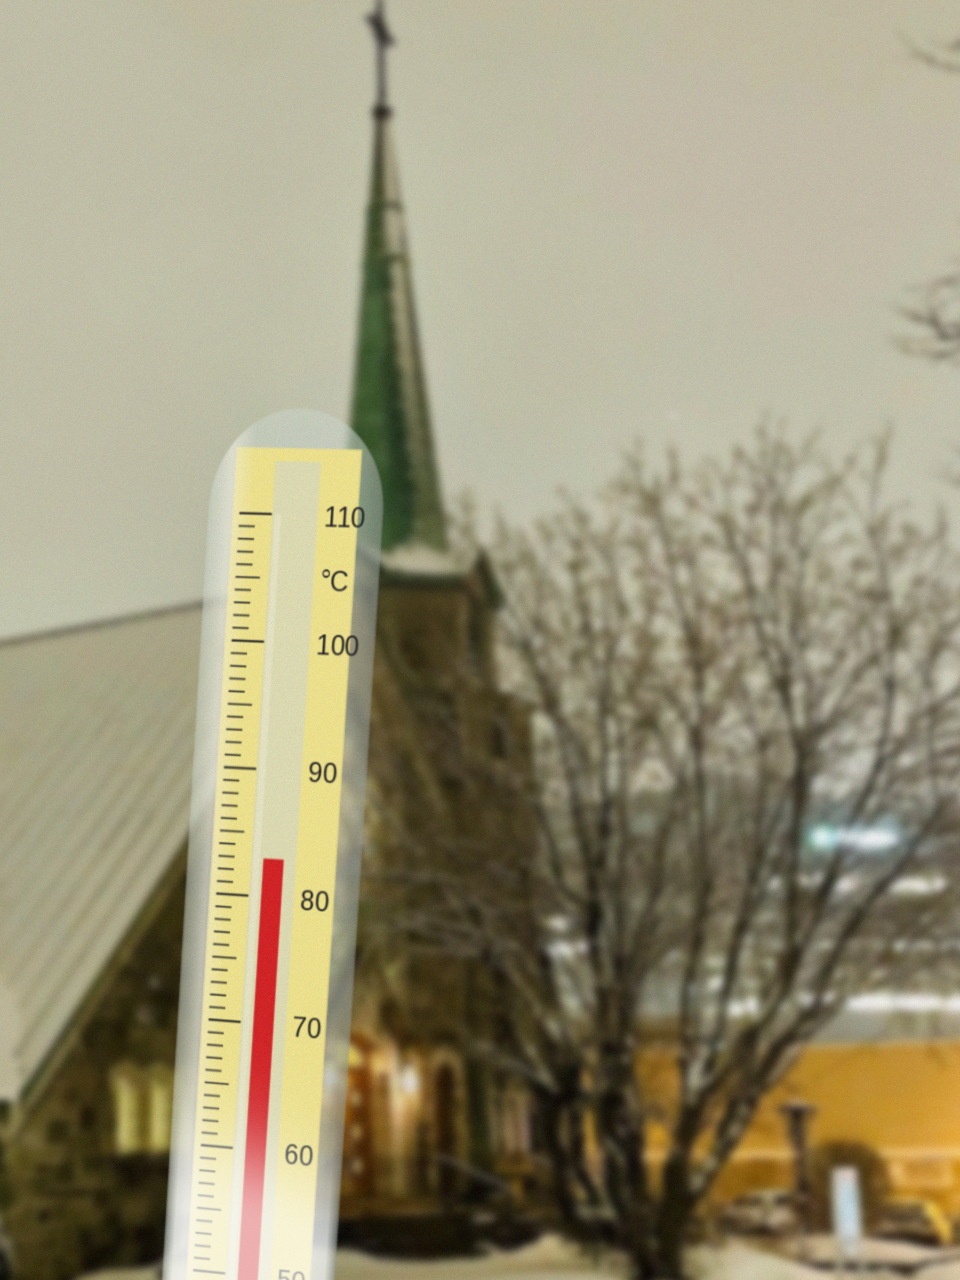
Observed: 83 (°C)
